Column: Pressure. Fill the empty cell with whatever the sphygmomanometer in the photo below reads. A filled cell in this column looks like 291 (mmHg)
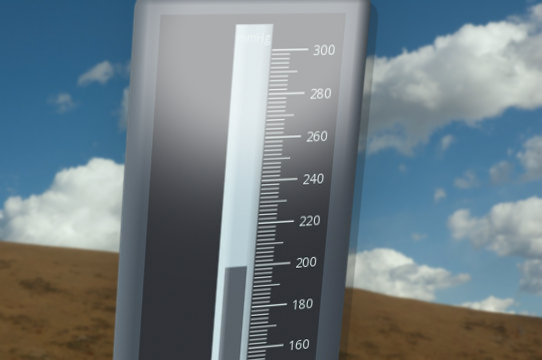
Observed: 200 (mmHg)
